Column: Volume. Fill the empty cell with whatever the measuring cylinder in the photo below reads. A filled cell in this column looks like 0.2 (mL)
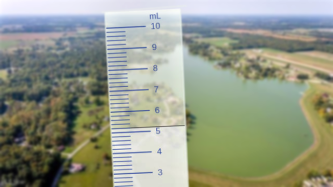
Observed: 5.2 (mL)
